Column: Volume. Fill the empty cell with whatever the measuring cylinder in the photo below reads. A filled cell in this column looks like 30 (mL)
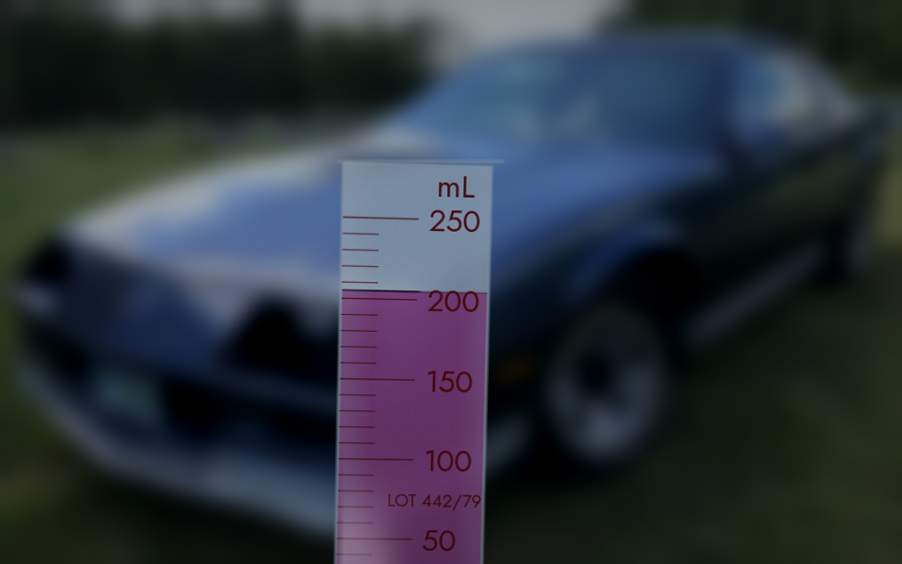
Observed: 205 (mL)
